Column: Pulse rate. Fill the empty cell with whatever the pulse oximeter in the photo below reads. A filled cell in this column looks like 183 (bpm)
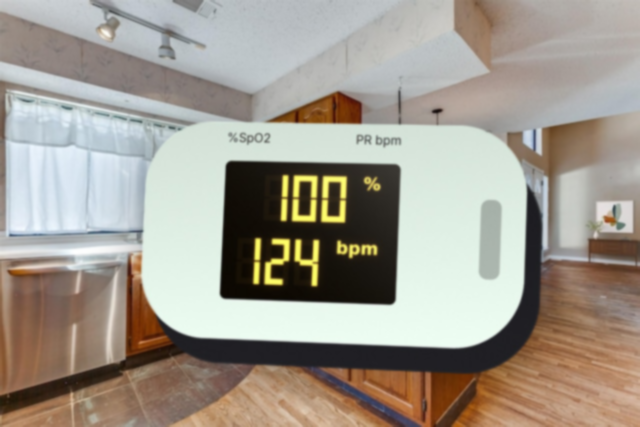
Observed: 124 (bpm)
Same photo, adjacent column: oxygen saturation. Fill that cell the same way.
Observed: 100 (%)
